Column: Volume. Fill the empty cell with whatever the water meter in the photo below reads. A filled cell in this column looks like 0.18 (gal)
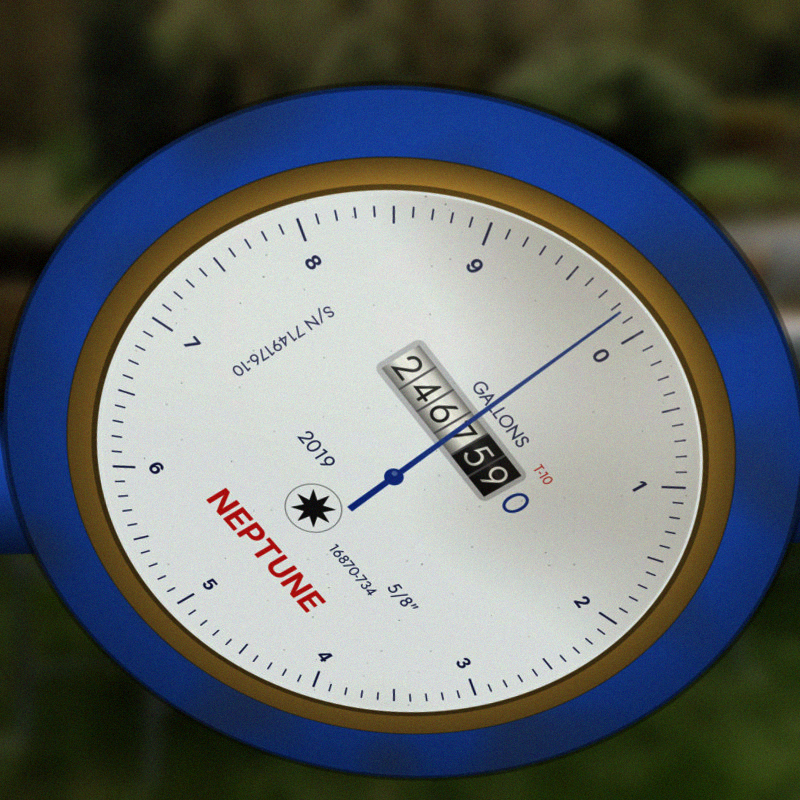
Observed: 2467589.8 (gal)
